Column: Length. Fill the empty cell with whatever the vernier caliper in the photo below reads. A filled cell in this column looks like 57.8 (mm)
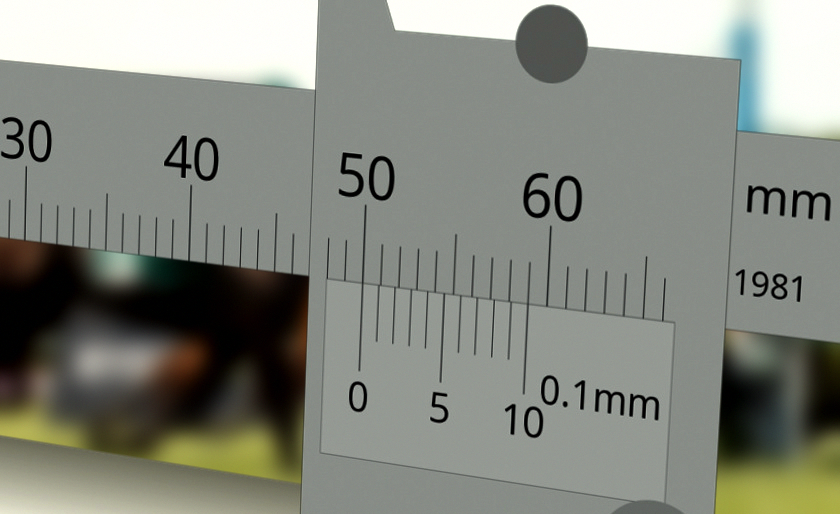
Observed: 50.0 (mm)
